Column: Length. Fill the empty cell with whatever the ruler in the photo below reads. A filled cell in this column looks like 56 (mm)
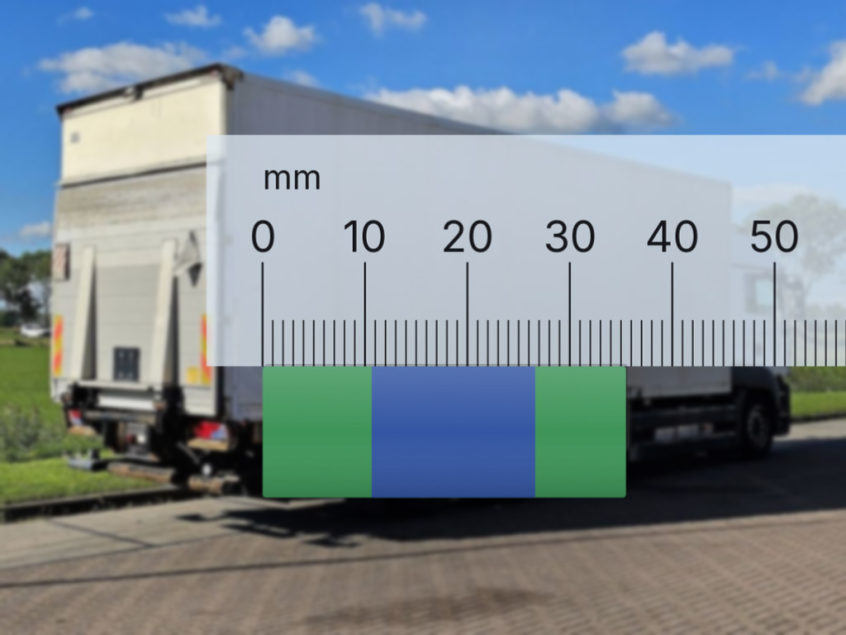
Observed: 35.5 (mm)
